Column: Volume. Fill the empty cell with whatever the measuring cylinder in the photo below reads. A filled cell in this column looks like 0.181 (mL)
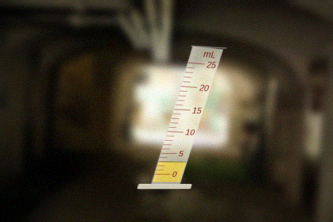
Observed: 3 (mL)
